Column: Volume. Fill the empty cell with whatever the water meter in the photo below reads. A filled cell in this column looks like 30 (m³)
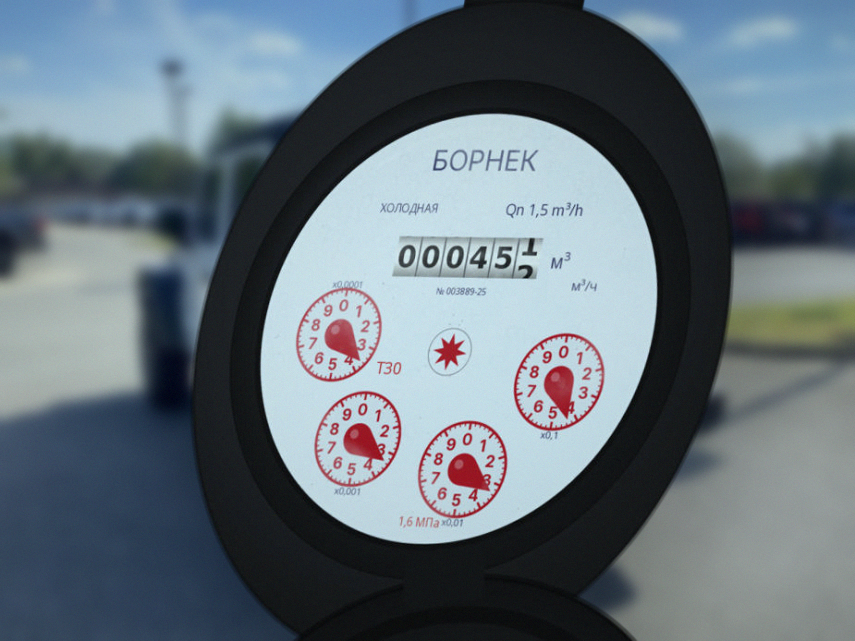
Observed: 451.4333 (m³)
